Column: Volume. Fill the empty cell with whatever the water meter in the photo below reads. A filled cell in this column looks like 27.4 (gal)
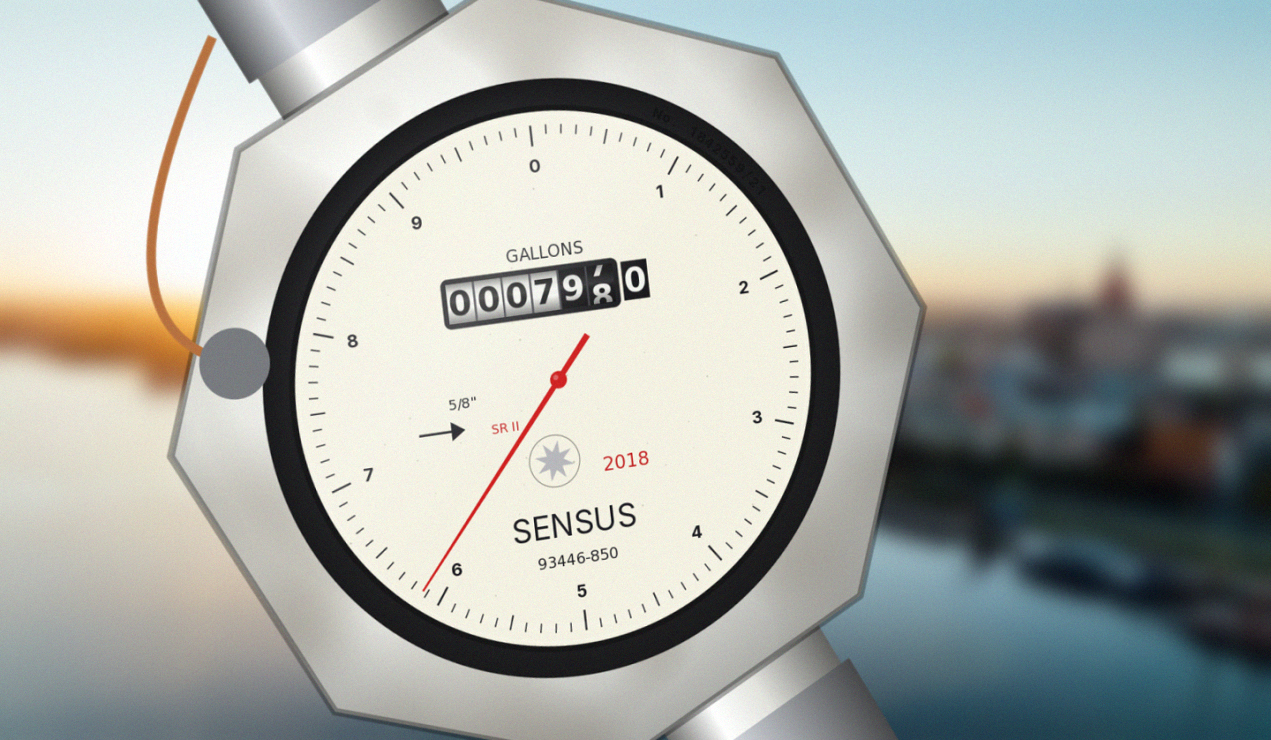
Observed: 7976.1 (gal)
